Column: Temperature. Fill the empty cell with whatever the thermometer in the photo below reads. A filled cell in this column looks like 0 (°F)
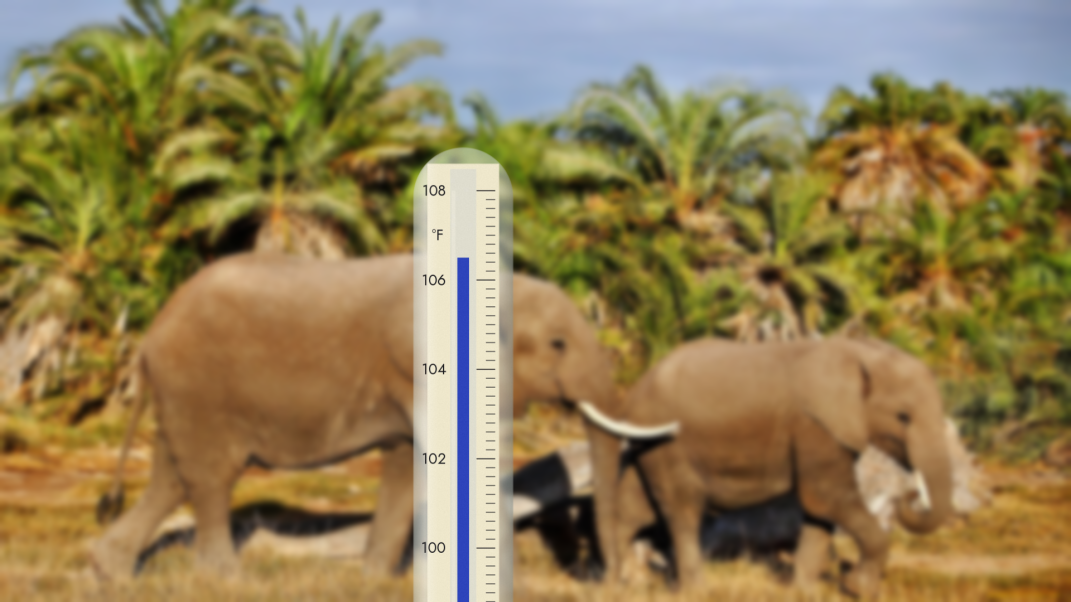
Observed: 106.5 (°F)
